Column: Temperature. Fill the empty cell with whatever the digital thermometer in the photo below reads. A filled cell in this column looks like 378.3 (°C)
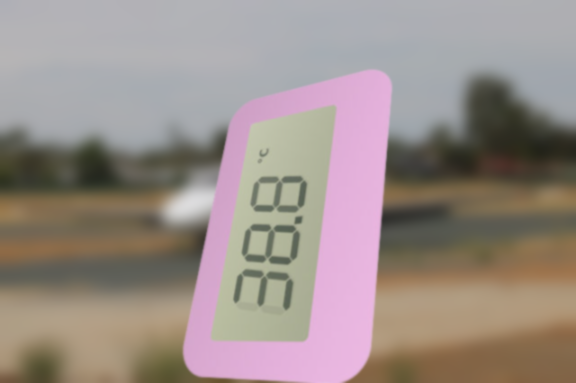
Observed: 38.8 (°C)
